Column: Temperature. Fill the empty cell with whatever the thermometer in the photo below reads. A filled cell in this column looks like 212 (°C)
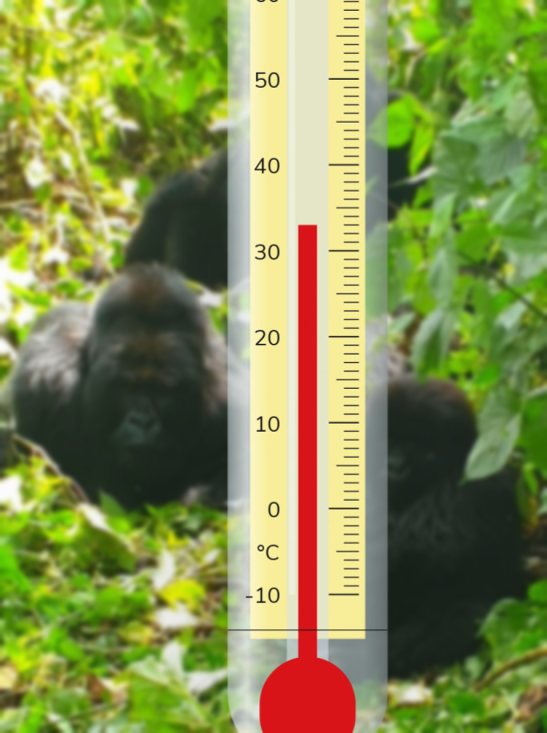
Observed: 33 (°C)
